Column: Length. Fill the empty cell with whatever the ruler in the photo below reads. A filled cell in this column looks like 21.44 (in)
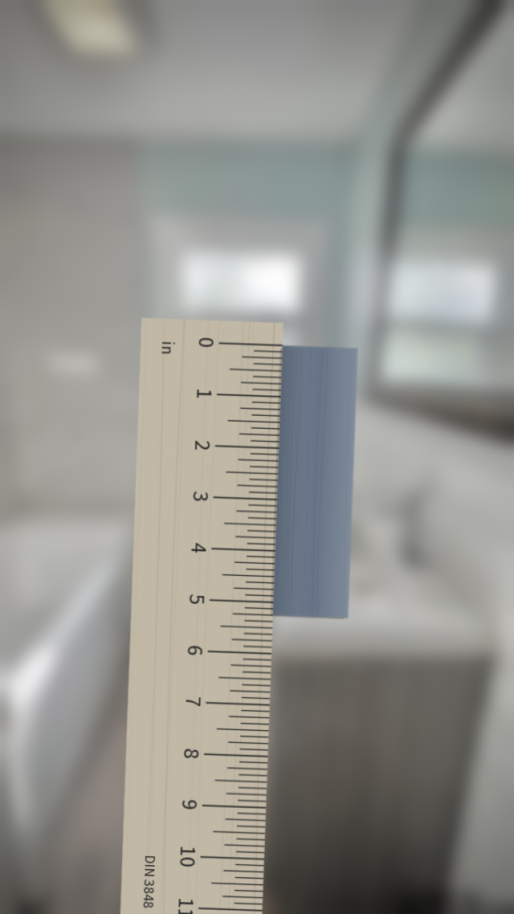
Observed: 5.25 (in)
